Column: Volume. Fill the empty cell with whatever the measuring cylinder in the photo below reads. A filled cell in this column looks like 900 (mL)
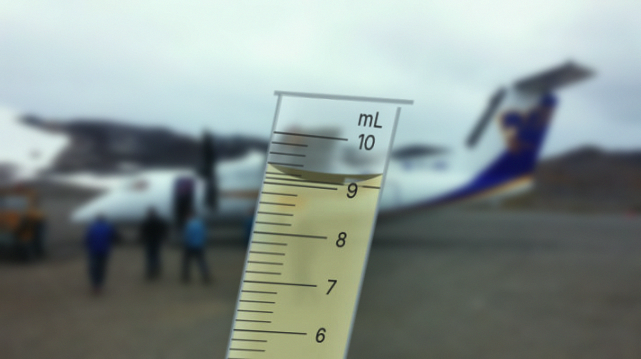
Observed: 9.1 (mL)
